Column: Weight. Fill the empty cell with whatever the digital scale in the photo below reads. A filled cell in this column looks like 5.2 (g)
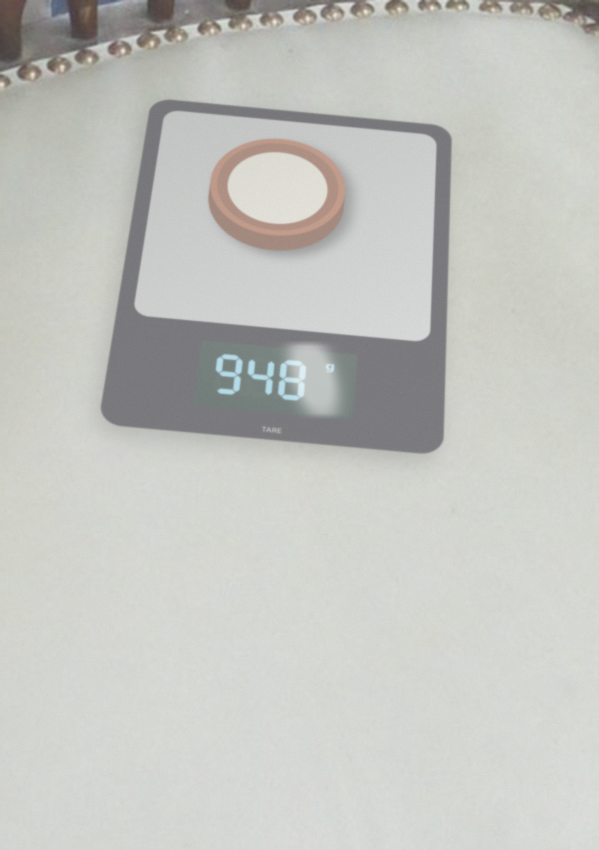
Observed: 948 (g)
